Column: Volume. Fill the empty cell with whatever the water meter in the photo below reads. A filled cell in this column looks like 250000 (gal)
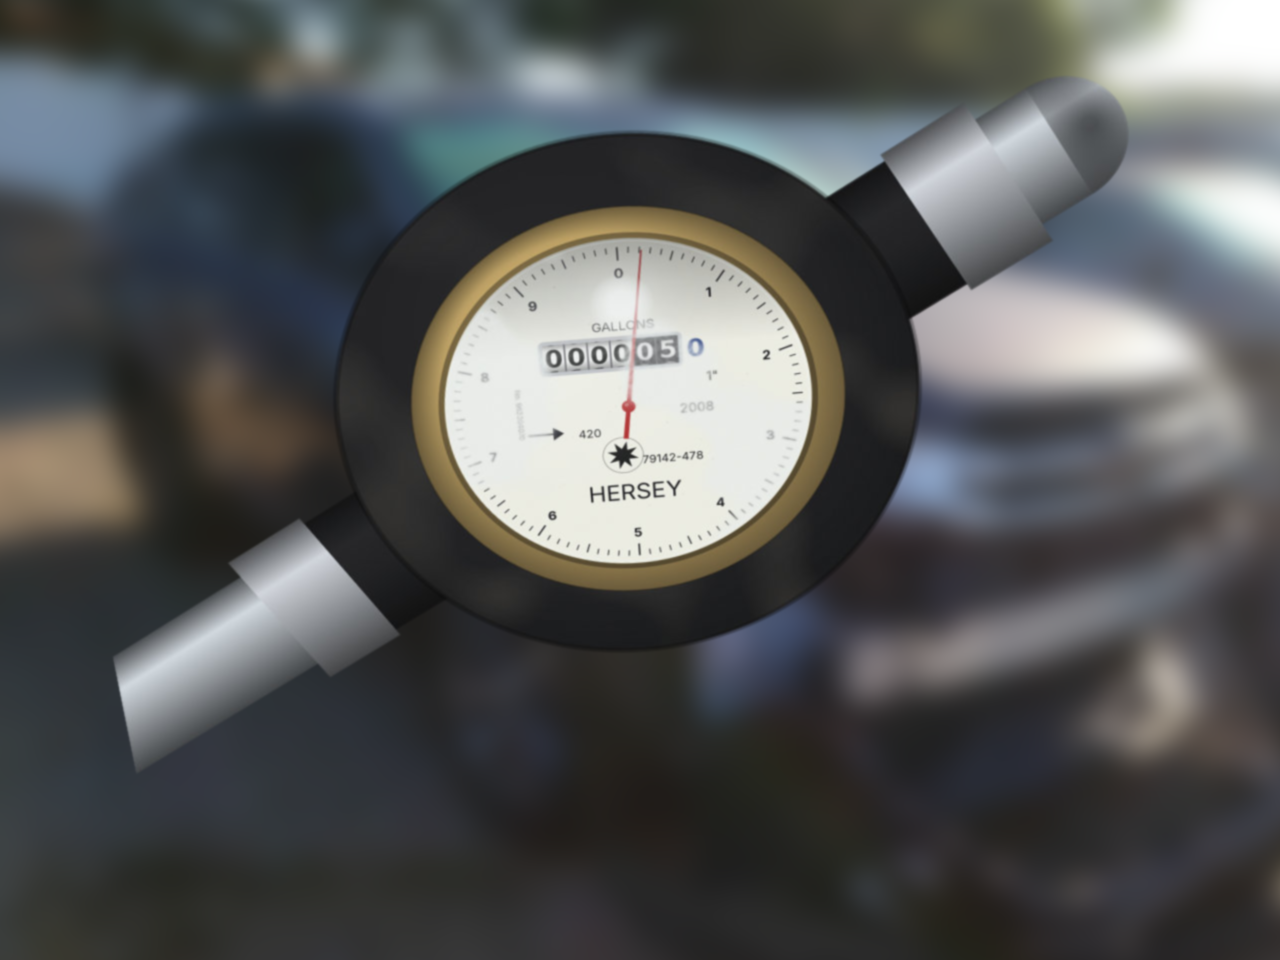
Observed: 50.2 (gal)
